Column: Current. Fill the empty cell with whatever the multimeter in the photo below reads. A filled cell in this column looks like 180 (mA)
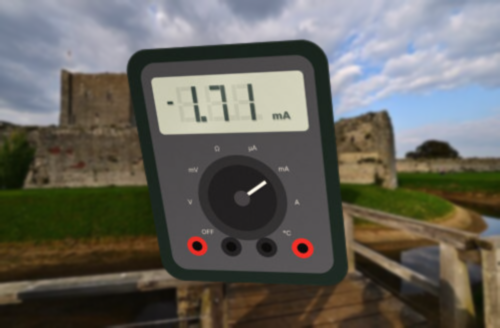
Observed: -1.71 (mA)
